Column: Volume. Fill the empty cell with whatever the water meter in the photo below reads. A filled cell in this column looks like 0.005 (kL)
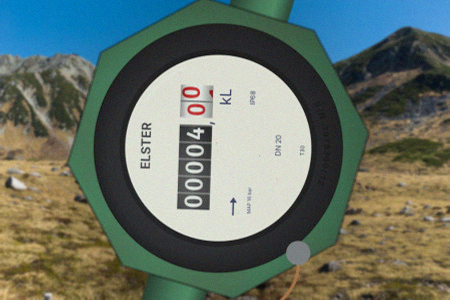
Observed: 4.00 (kL)
